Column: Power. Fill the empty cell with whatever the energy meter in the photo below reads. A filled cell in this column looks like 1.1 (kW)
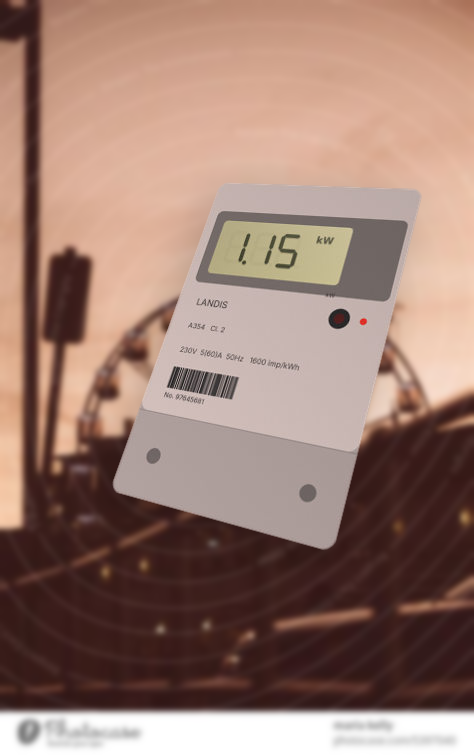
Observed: 1.15 (kW)
